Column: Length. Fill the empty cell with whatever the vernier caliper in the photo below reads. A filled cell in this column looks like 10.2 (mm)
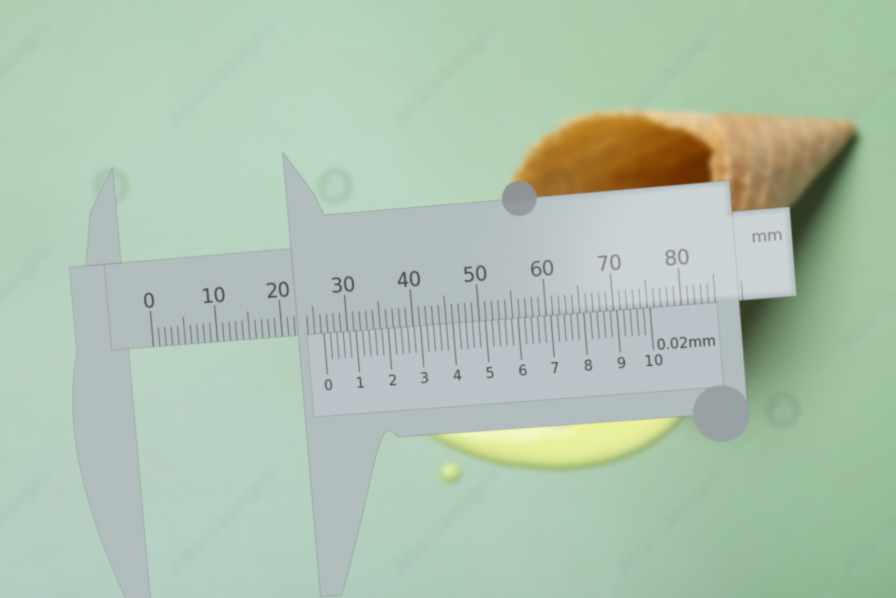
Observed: 26.4 (mm)
